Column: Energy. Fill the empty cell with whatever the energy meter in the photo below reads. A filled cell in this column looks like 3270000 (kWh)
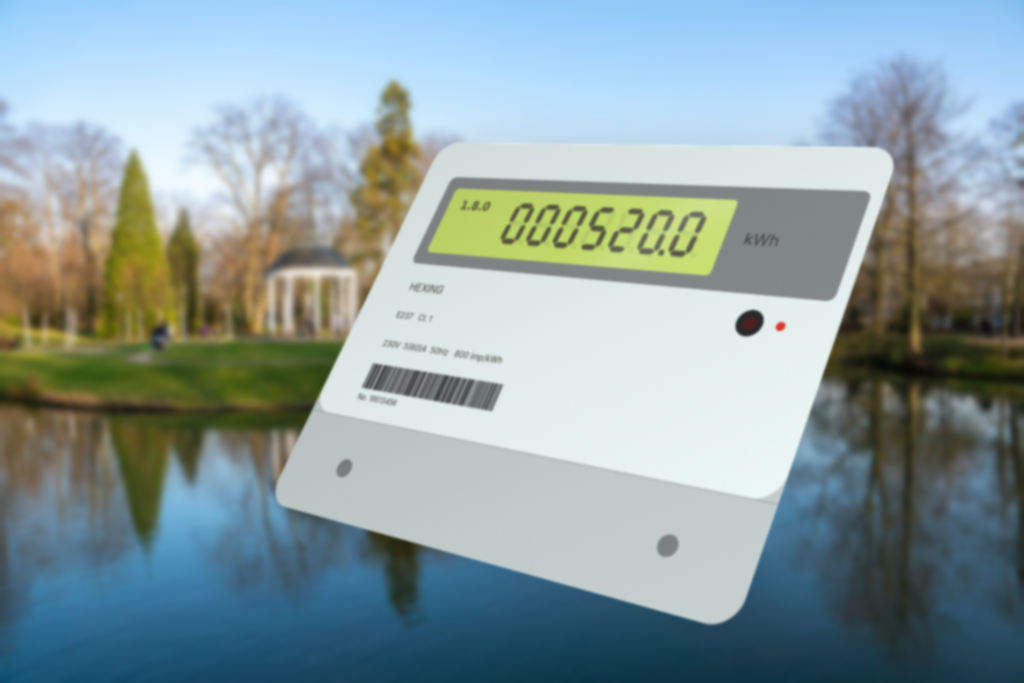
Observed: 520.0 (kWh)
